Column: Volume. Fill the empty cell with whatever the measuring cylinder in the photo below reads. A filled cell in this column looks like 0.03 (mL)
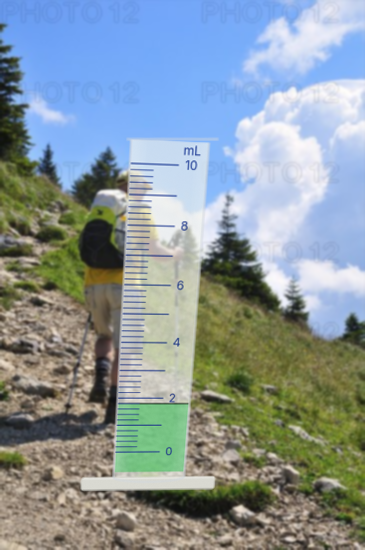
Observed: 1.8 (mL)
